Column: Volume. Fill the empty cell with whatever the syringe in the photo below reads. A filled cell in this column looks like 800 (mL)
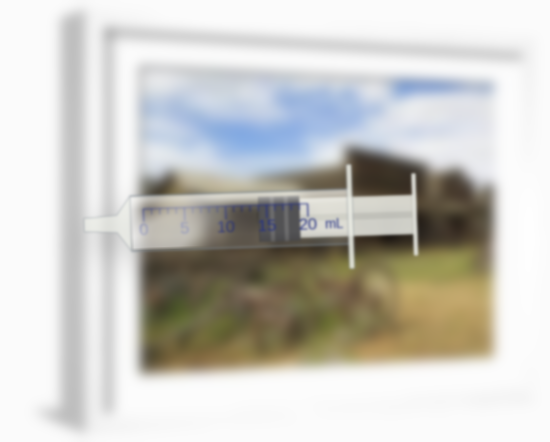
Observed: 14 (mL)
